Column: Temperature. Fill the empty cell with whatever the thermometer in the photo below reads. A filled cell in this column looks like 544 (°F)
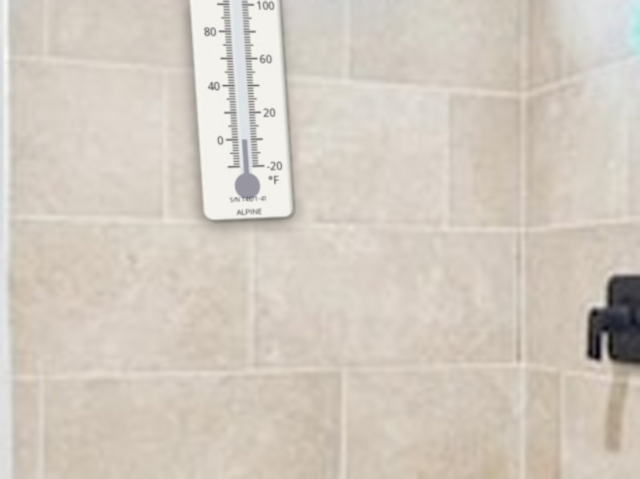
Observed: 0 (°F)
